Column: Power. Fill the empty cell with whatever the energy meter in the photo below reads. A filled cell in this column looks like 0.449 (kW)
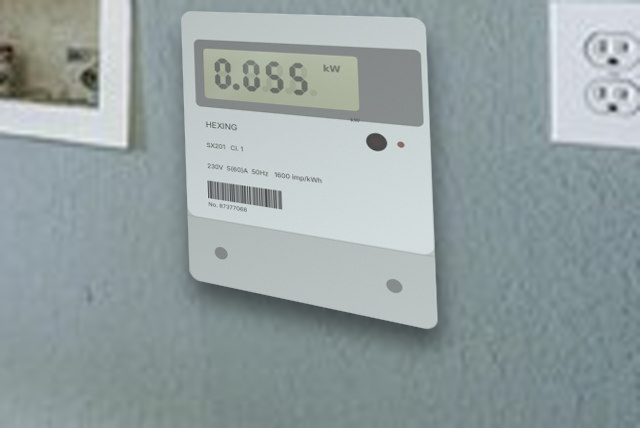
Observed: 0.055 (kW)
